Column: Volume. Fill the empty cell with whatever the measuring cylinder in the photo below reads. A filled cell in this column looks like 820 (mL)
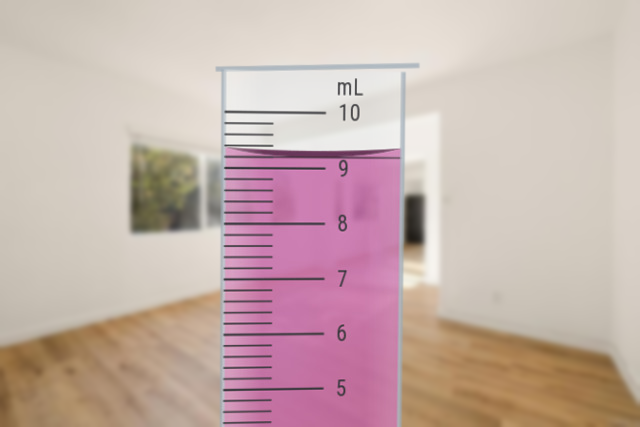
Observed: 9.2 (mL)
